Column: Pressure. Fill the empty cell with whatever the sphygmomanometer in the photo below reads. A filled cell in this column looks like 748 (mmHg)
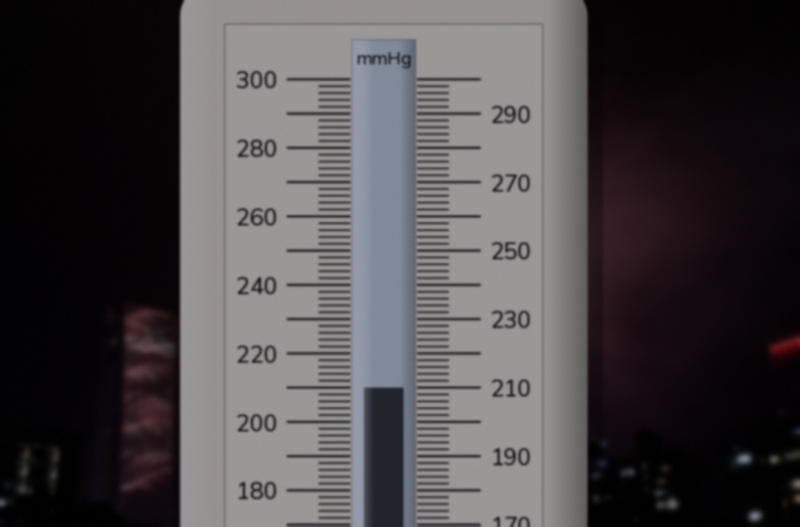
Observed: 210 (mmHg)
